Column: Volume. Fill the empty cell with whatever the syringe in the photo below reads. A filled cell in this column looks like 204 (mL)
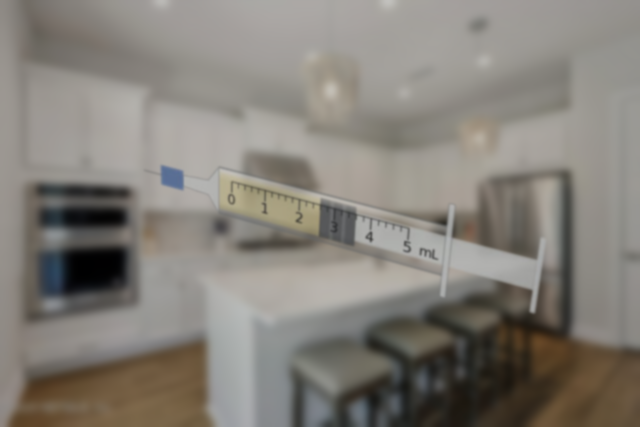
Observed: 2.6 (mL)
